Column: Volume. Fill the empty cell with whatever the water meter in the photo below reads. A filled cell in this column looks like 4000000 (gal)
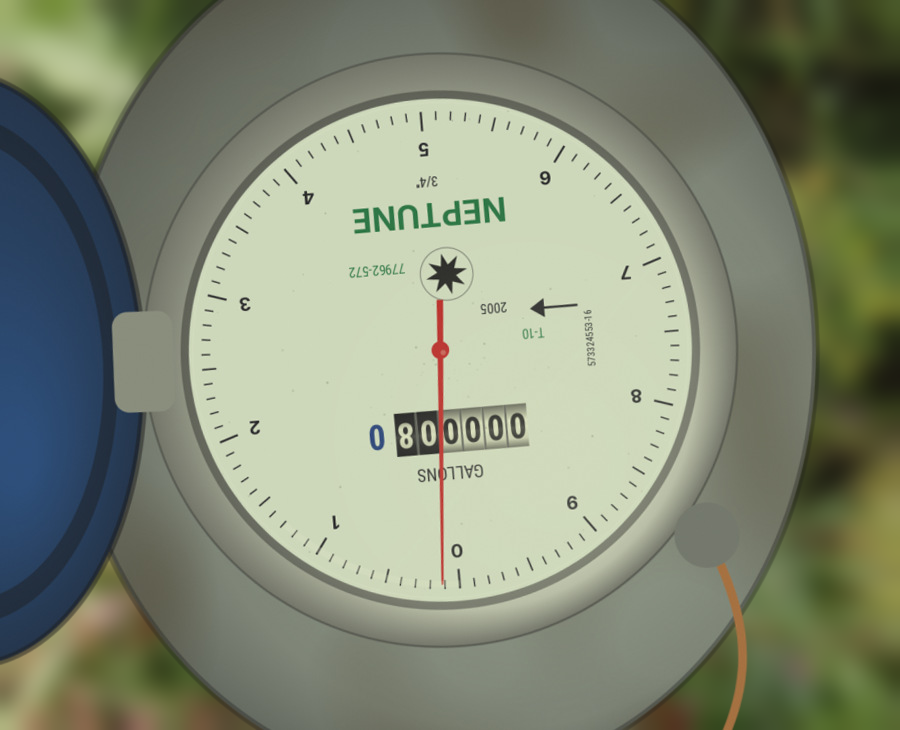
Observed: 80.1 (gal)
